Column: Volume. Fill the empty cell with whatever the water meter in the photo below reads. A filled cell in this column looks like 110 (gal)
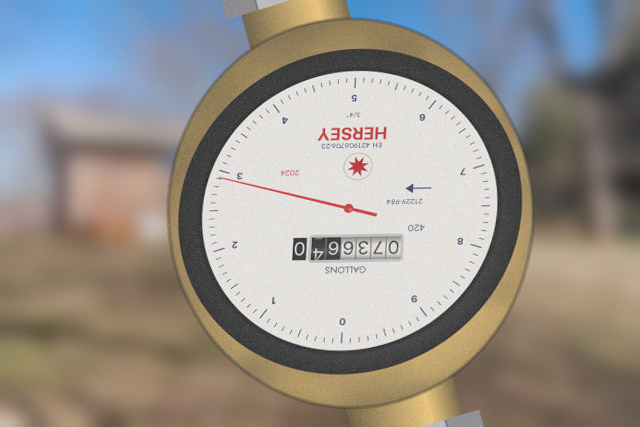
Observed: 736642.9 (gal)
